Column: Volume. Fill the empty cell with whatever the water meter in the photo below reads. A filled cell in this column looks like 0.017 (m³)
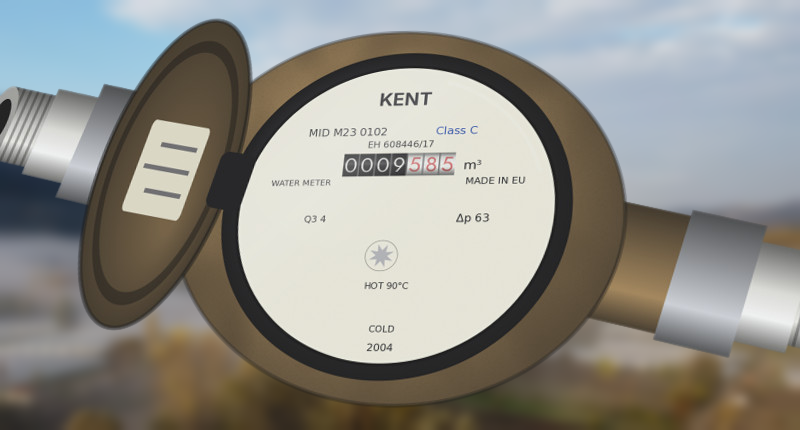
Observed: 9.585 (m³)
